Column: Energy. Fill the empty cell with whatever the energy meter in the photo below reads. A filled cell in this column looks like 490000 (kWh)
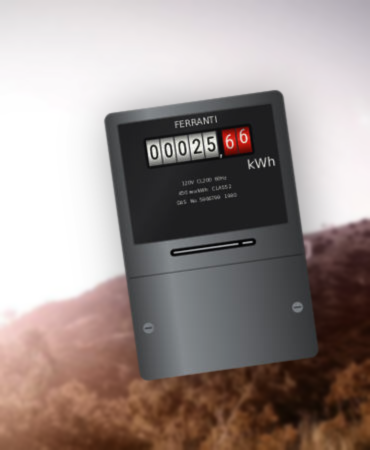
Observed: 25.66 (kWh)
